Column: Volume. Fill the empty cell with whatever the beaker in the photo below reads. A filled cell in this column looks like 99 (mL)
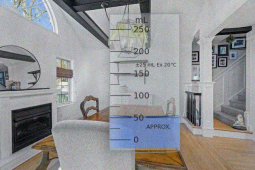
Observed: 50 (mL)
